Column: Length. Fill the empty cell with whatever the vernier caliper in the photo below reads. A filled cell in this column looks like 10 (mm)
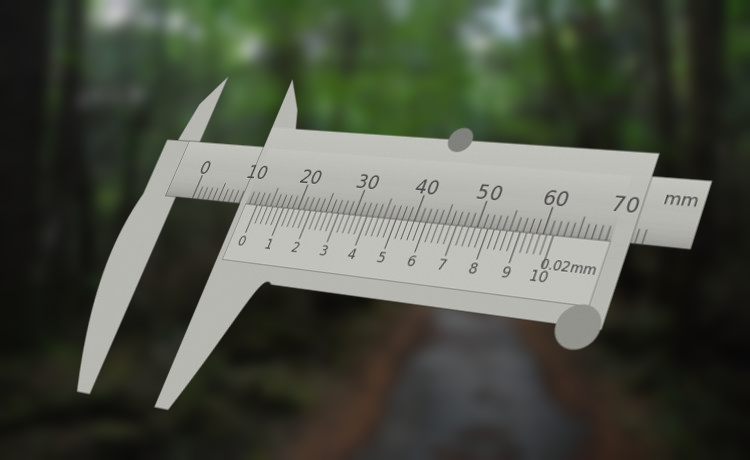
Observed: 12.5 (mm)
